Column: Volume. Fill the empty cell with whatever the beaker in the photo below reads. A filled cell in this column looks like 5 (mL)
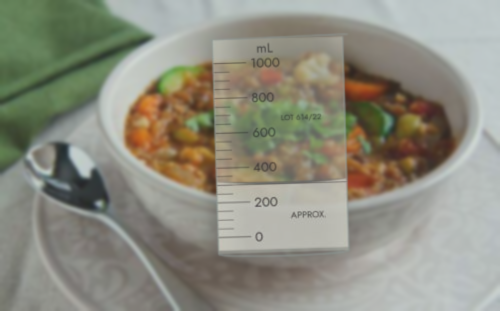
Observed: 300 (mL)
